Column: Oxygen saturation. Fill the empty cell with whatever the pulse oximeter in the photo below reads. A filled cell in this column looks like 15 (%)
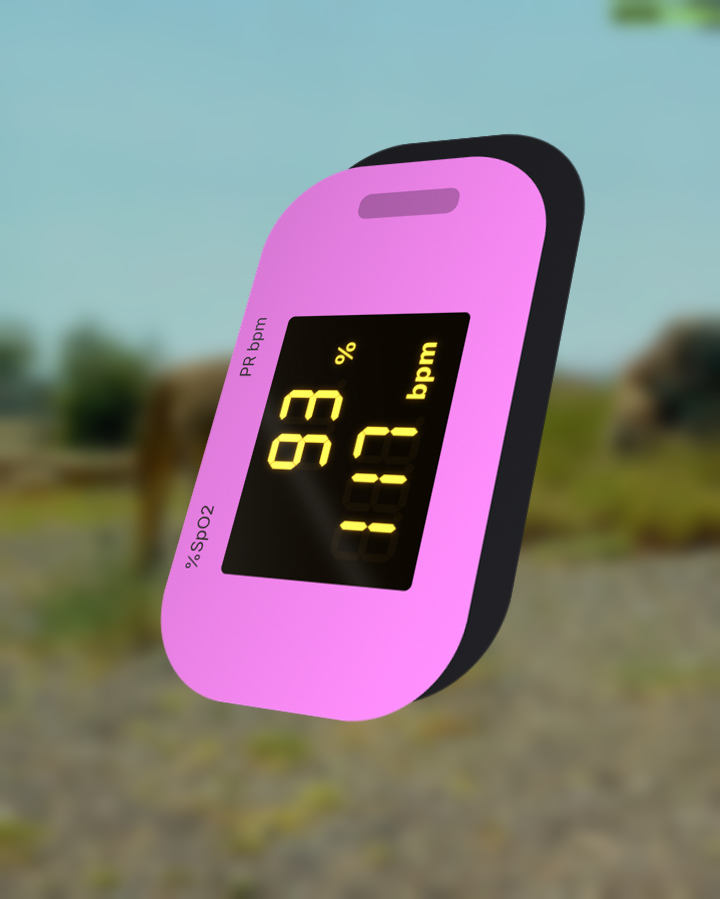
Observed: 93 (%)
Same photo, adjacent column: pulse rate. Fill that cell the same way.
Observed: 117 (bpm)
